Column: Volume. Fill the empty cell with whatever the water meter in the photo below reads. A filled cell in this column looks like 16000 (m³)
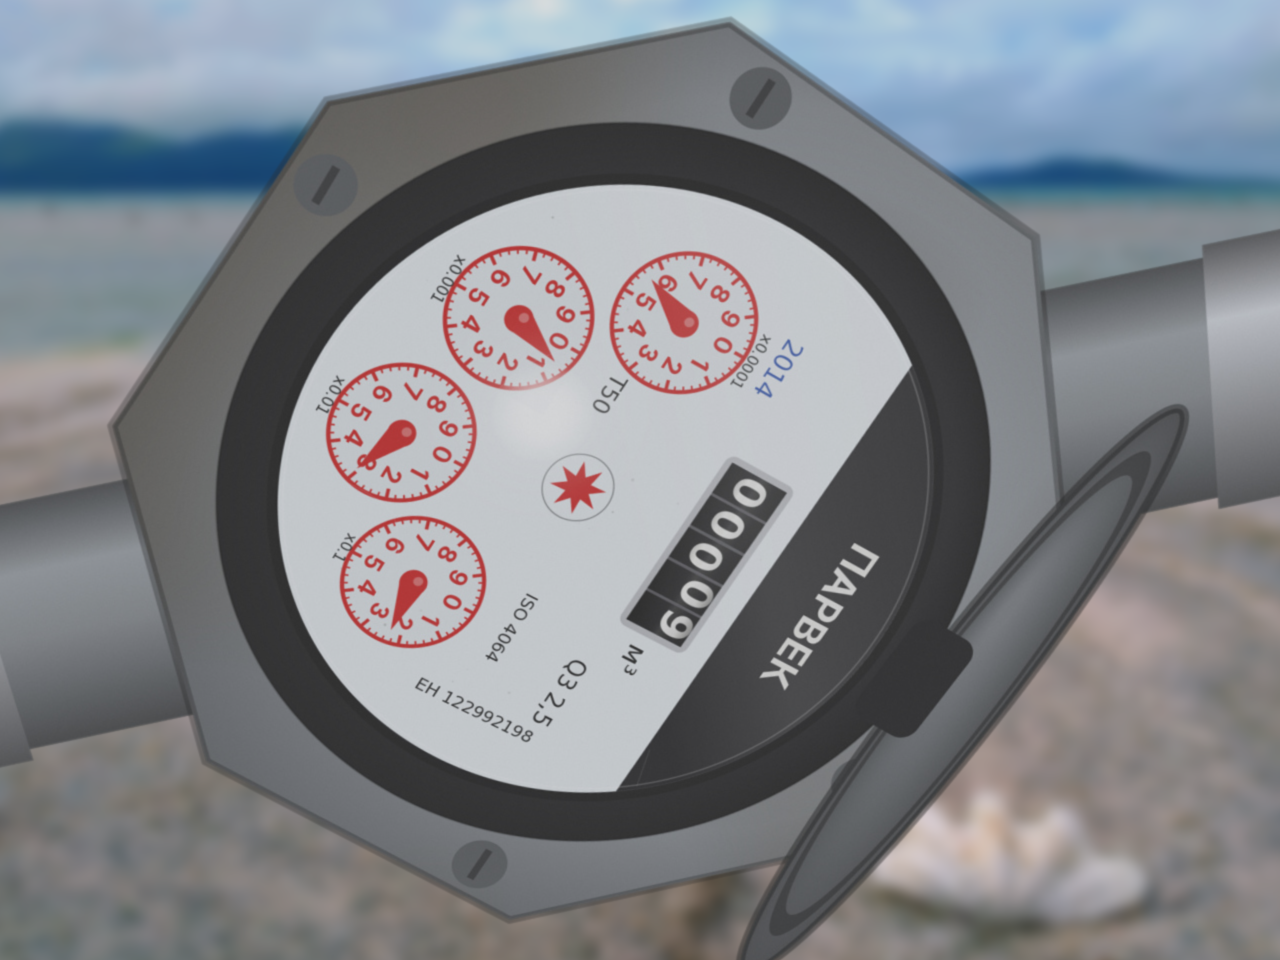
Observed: 9.2305 (m³)
